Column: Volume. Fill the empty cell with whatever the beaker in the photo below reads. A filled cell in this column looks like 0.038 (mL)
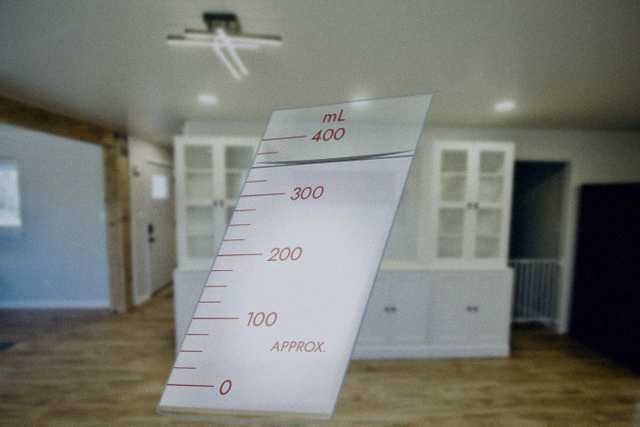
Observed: 350 (mL)
